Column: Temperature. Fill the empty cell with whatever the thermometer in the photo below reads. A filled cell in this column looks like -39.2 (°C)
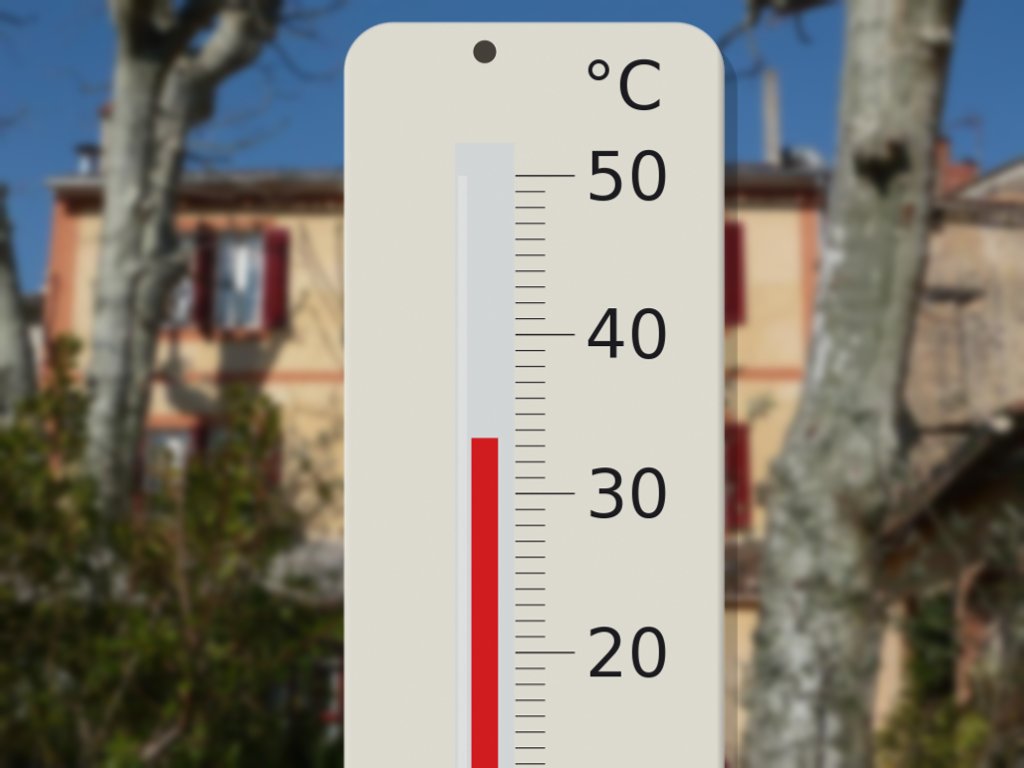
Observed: 33.5 (°C)
